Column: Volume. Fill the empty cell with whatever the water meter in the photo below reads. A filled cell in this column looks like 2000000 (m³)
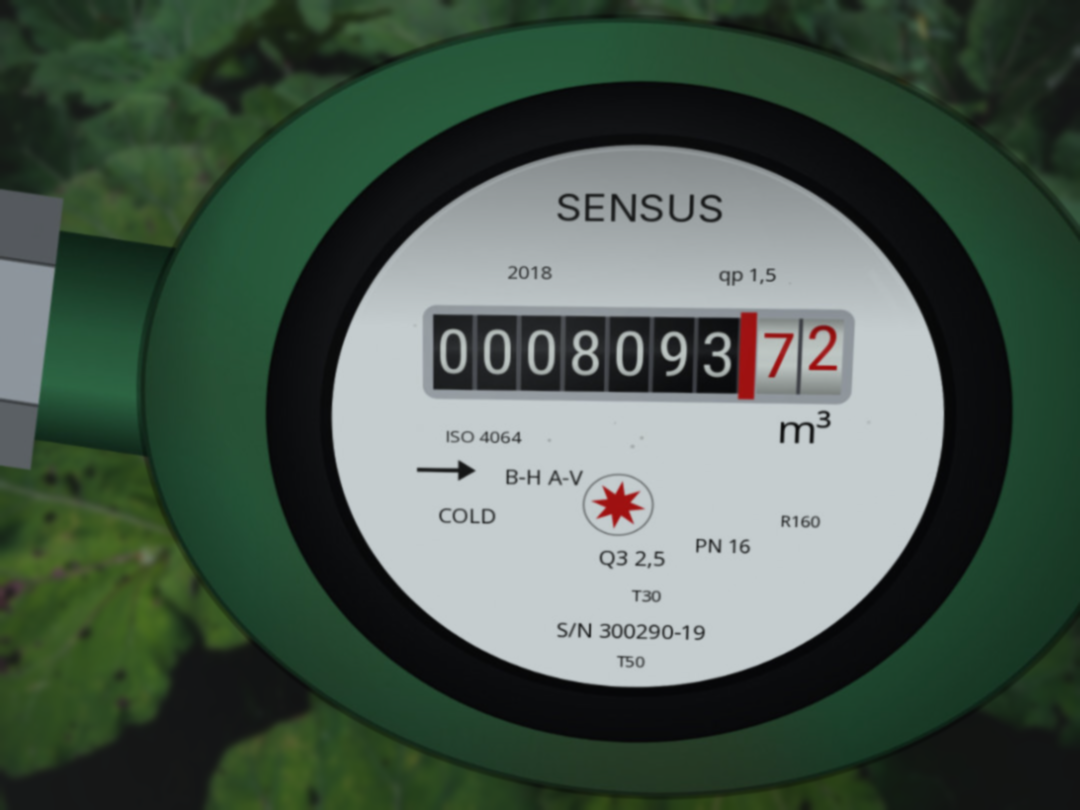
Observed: 8093.72 (m³)
